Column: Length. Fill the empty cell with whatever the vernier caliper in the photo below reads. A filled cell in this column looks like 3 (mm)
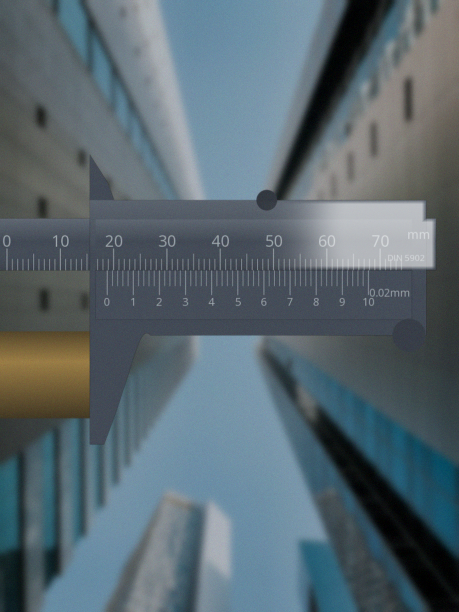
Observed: 18.8 (mm)
